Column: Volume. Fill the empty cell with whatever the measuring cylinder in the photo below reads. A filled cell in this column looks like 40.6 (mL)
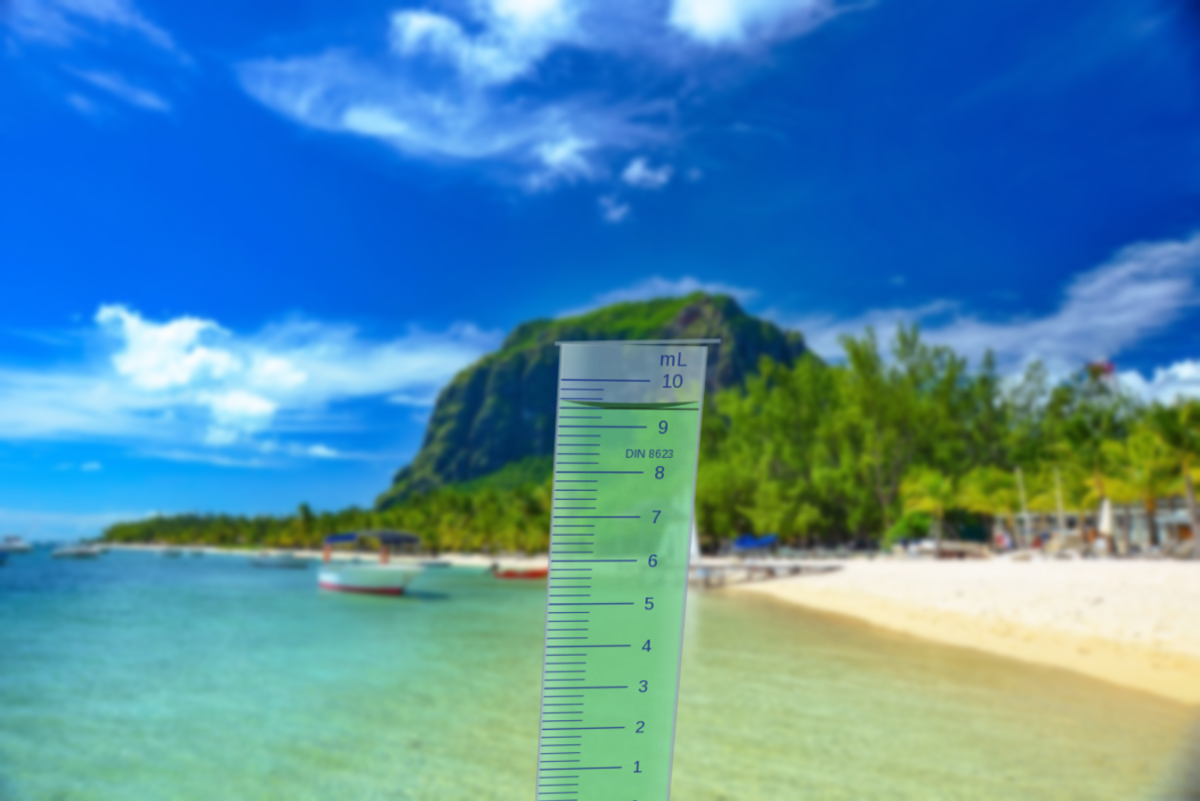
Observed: 9.4 (mL)
